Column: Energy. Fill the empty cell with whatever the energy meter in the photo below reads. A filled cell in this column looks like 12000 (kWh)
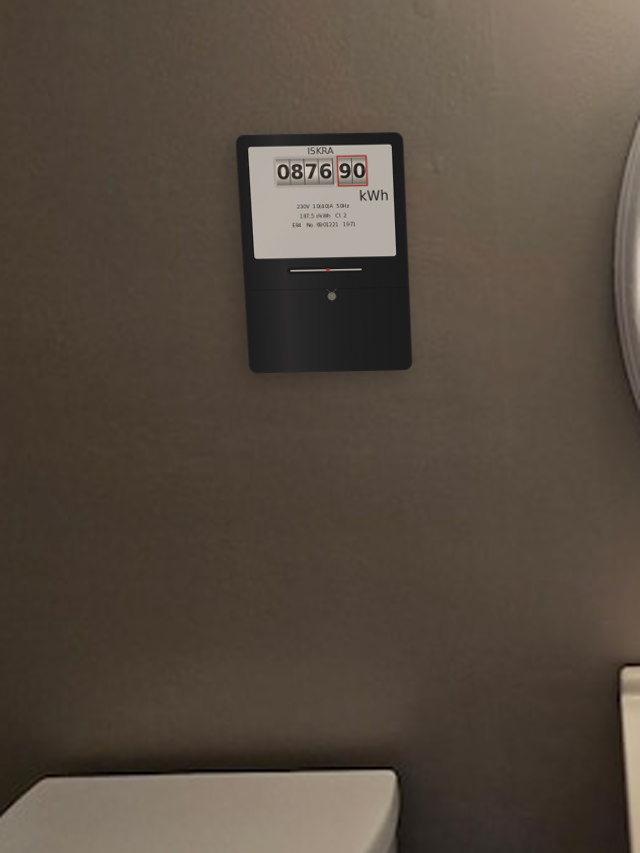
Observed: 876.90 (kWh)
